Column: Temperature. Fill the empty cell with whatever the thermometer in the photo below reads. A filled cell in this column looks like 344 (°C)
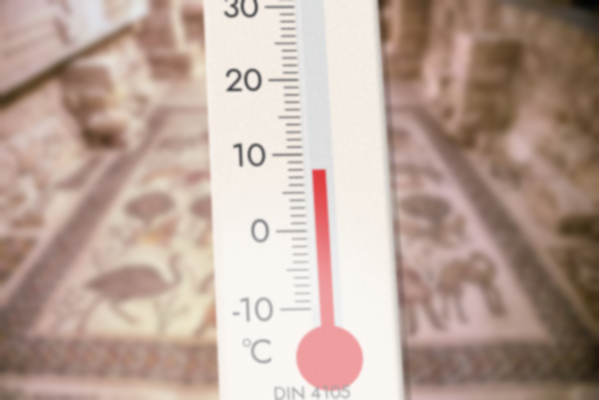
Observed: 8 (°C)
